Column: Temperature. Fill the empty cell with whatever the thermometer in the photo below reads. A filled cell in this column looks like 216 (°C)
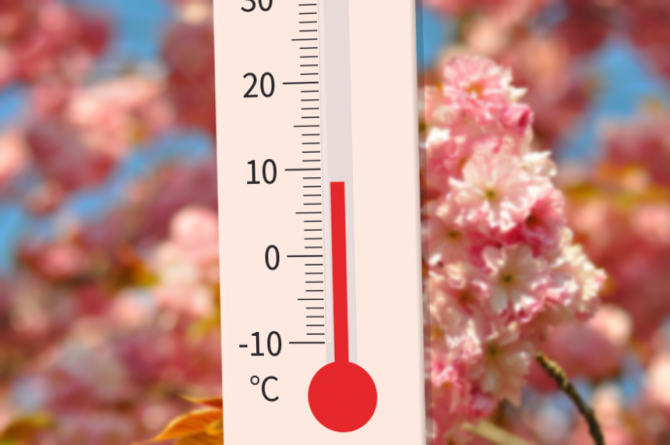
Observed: 8.5 (°C)
